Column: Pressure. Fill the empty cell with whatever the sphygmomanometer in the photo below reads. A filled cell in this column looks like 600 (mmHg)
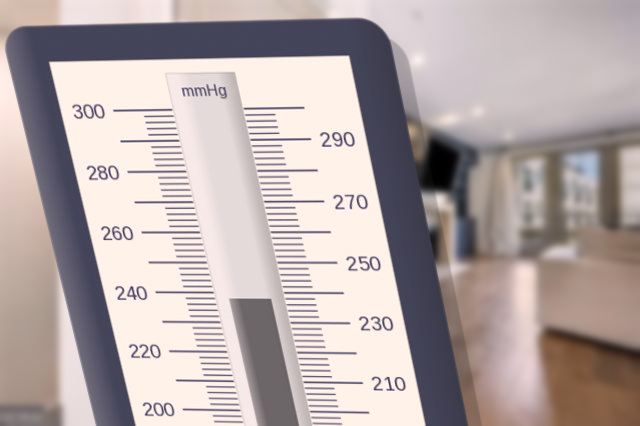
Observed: 238 (mmHg)
